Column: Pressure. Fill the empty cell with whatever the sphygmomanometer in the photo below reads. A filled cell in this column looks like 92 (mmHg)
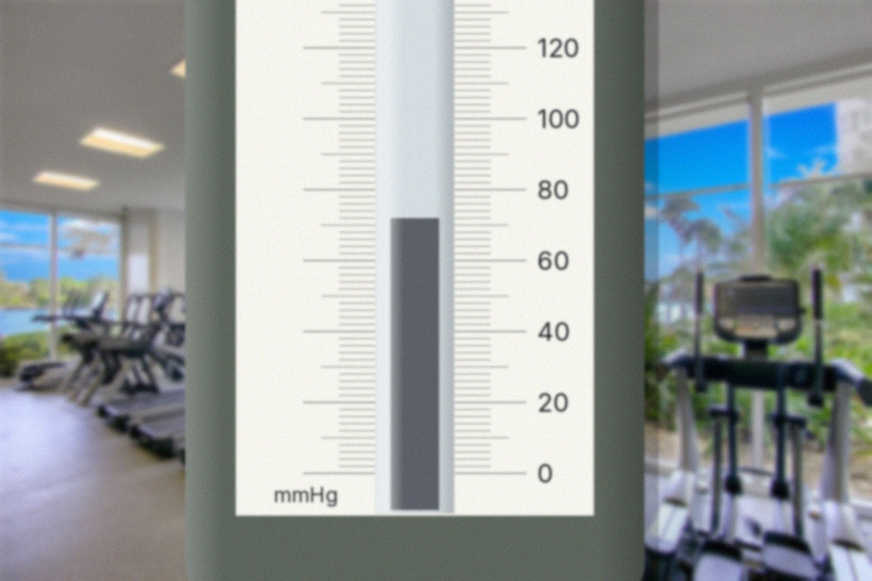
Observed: 72 (mmHg)
